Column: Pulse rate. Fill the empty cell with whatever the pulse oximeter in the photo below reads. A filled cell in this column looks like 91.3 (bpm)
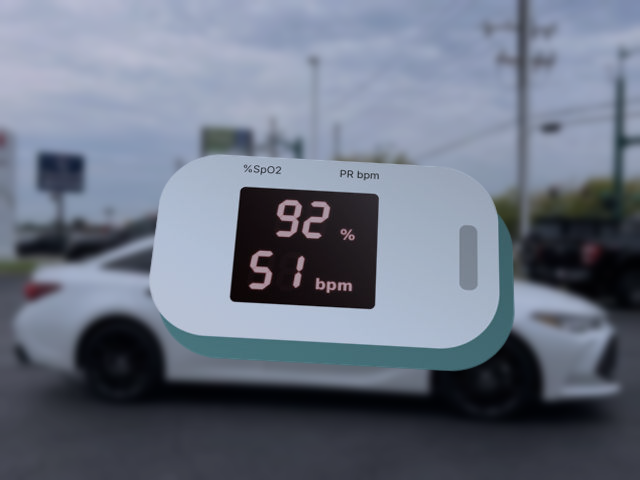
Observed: 51 (bpm)
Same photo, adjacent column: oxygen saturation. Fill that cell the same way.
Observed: 92 (%)
